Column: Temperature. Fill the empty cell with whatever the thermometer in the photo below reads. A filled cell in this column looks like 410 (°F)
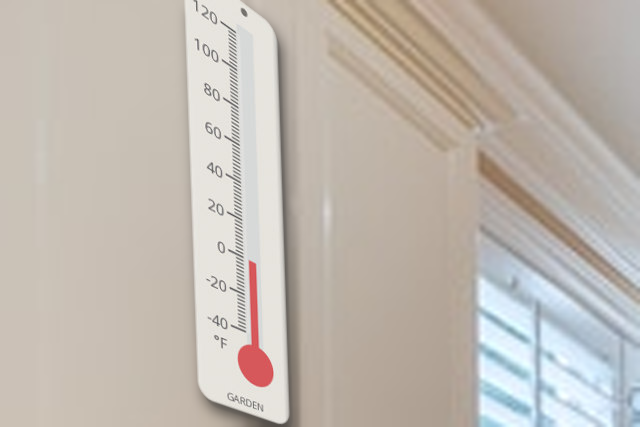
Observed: 0 (°F)
